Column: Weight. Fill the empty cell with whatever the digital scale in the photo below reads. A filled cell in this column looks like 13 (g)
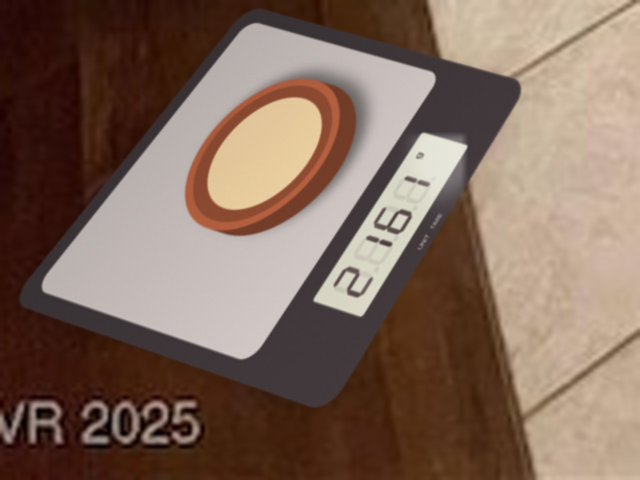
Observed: 2161 (g)
